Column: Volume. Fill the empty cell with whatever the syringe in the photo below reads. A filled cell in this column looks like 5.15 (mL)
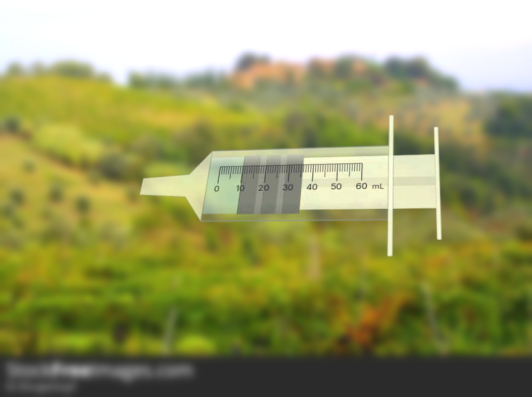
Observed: 10 (mL)
